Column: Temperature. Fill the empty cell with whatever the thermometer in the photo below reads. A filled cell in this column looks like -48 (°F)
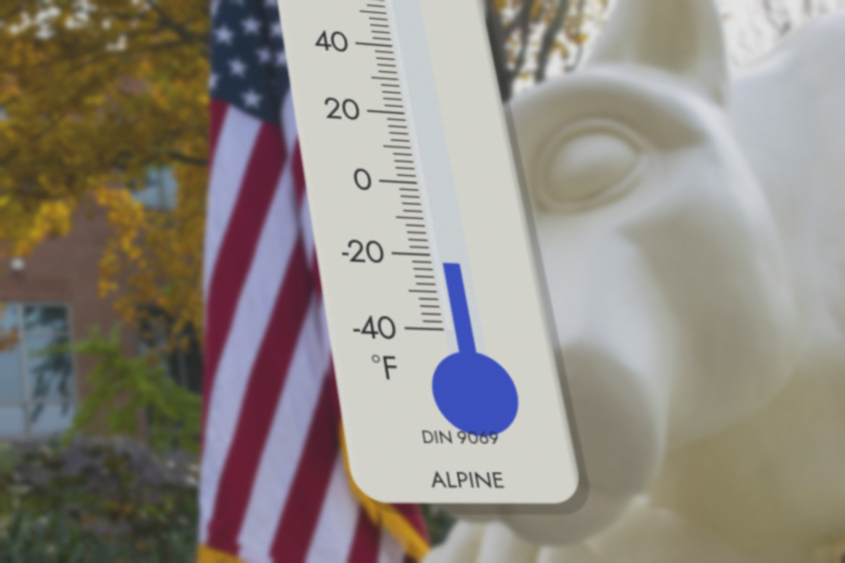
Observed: -22 (°F)
